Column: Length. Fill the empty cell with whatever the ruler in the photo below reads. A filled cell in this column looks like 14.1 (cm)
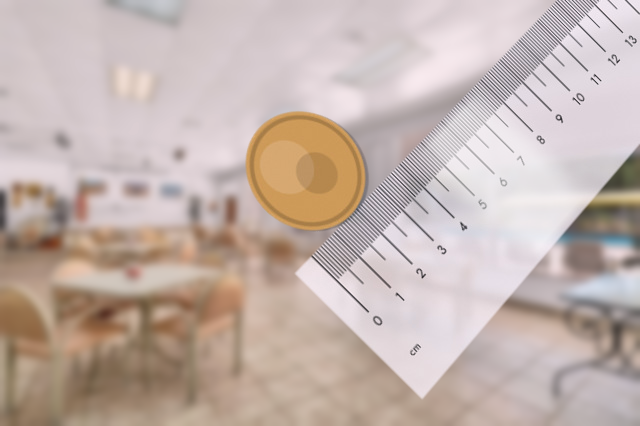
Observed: 3.5 (cm)
